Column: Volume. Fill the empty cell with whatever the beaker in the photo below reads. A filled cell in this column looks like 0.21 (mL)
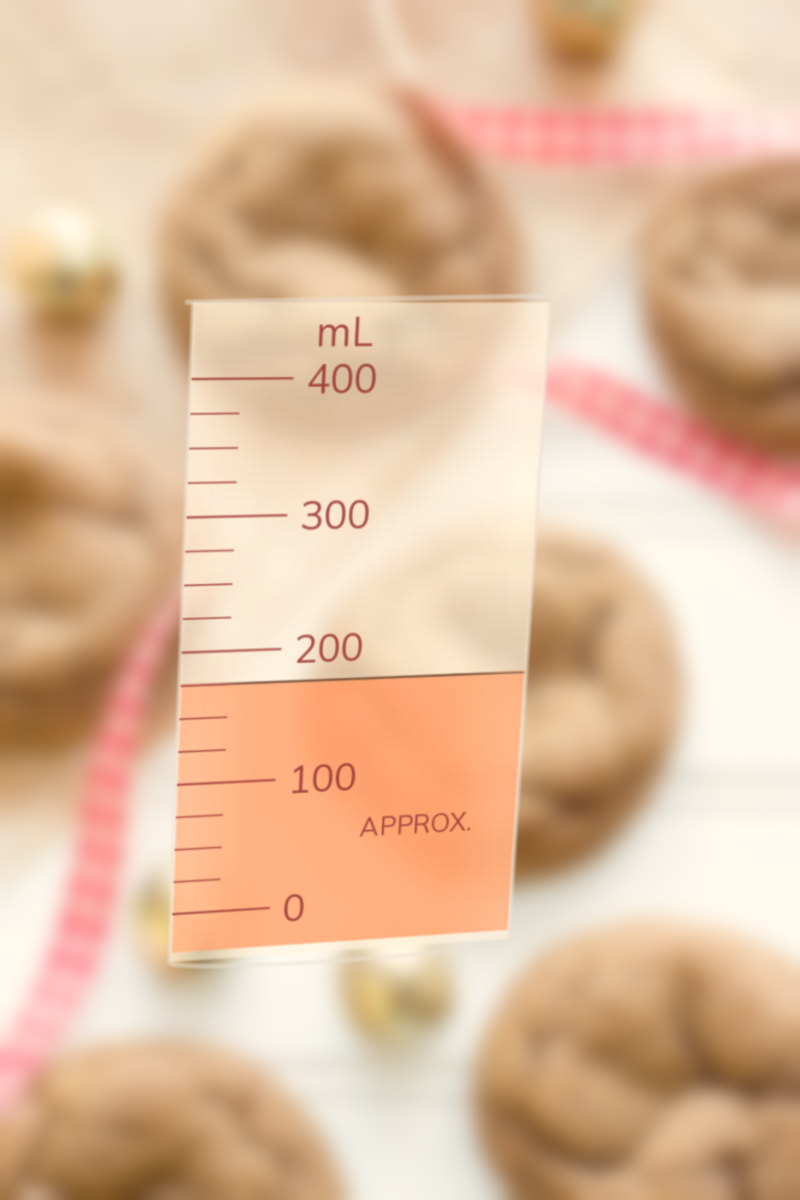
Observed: 175 (mL)
